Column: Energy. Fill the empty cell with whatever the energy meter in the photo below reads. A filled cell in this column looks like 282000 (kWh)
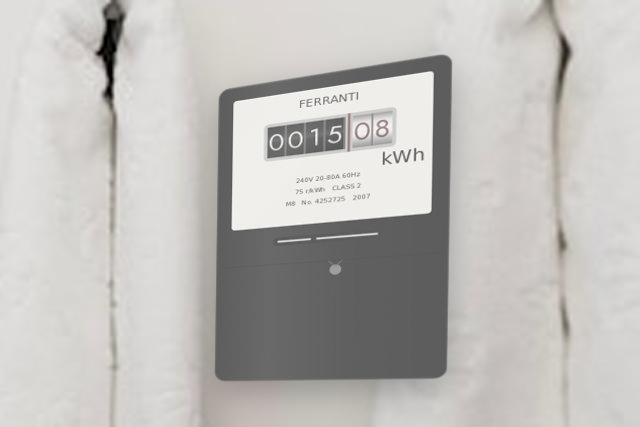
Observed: 15.08 (kWh)
